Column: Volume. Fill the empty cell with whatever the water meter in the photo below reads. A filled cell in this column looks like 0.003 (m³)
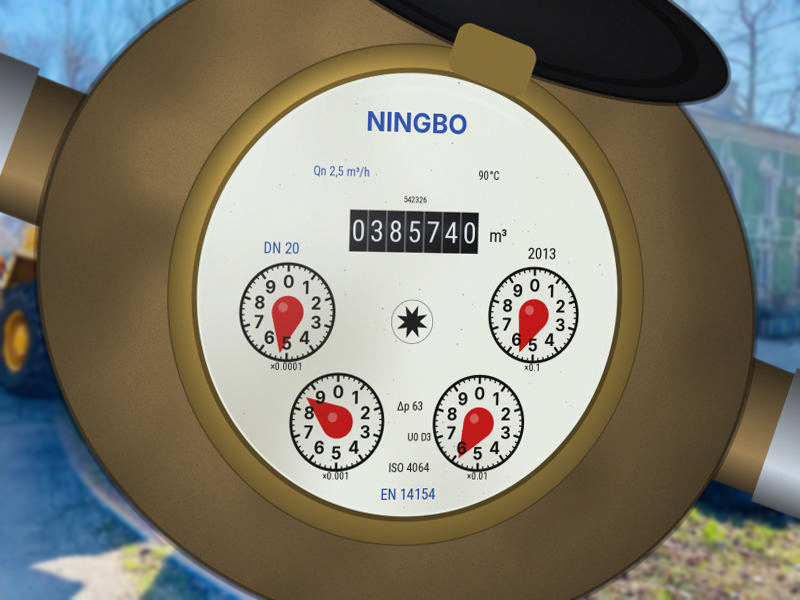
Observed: 385740.5585 (m³)
